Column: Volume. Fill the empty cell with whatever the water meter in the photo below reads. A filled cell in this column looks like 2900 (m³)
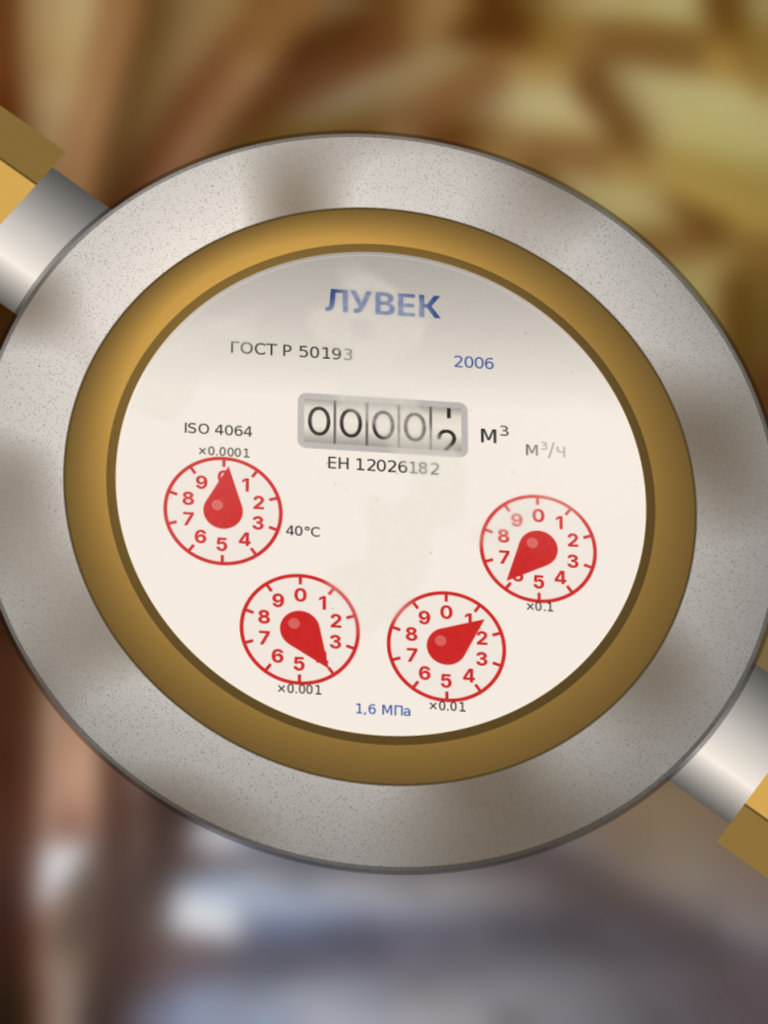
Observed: 1.6140 (m³)
